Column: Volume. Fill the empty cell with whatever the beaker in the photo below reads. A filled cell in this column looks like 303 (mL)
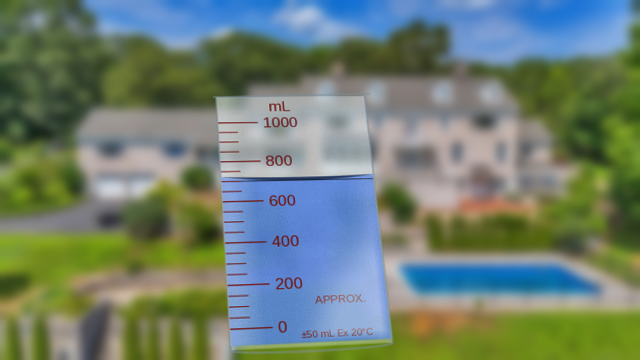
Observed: 700 (mL)
